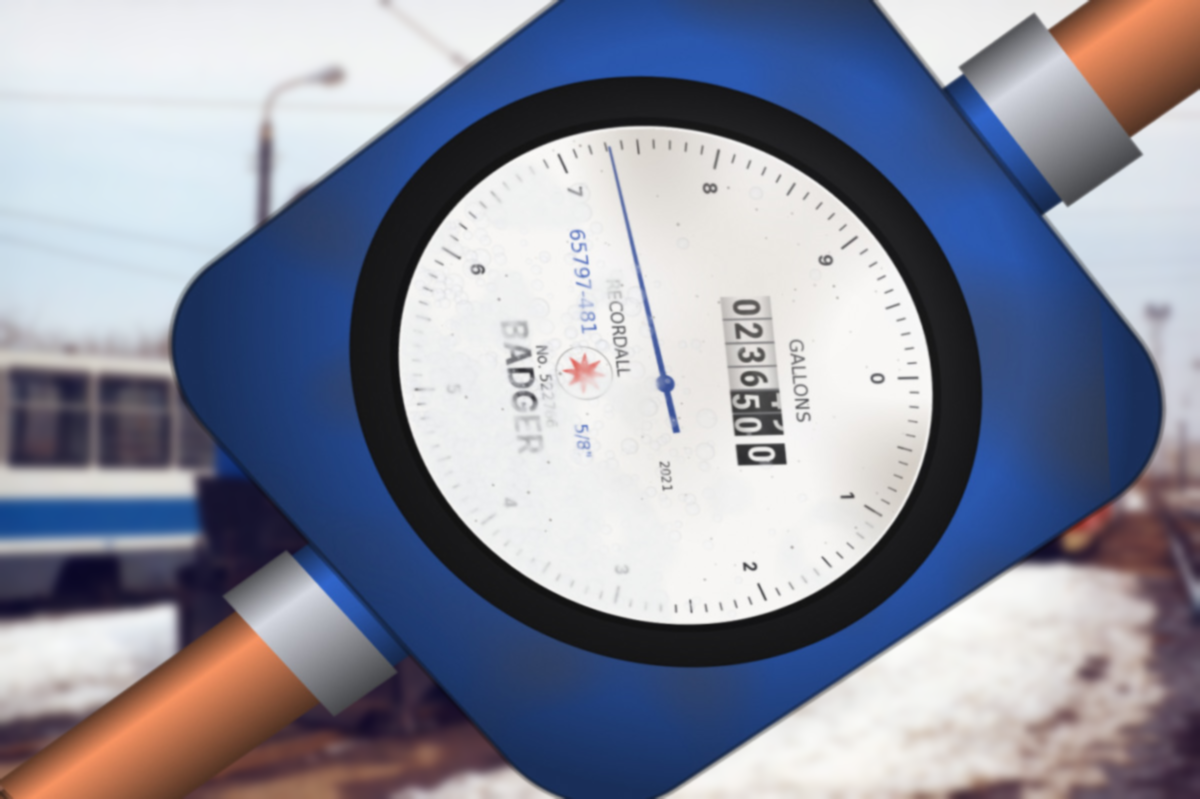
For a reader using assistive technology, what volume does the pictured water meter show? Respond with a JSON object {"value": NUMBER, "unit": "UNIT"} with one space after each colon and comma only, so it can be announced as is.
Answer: {"value": 236497.3, "unit": "gal"}
